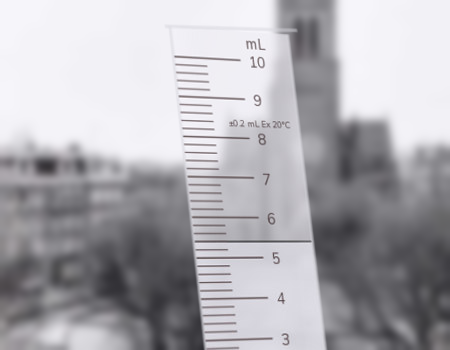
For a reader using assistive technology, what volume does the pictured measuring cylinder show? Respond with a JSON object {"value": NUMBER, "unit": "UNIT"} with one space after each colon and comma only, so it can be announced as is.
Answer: {"value": 5.4, "unit": "mL"}
